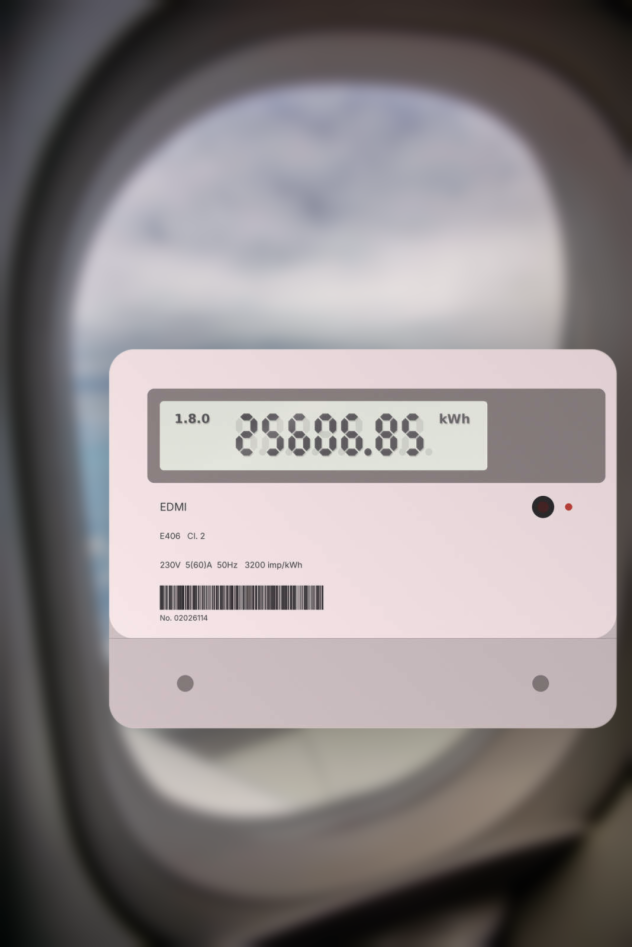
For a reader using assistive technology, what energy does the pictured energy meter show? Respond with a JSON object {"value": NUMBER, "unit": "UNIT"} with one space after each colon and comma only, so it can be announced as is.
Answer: {"value": 25606.85, "unit": "kWh"}
